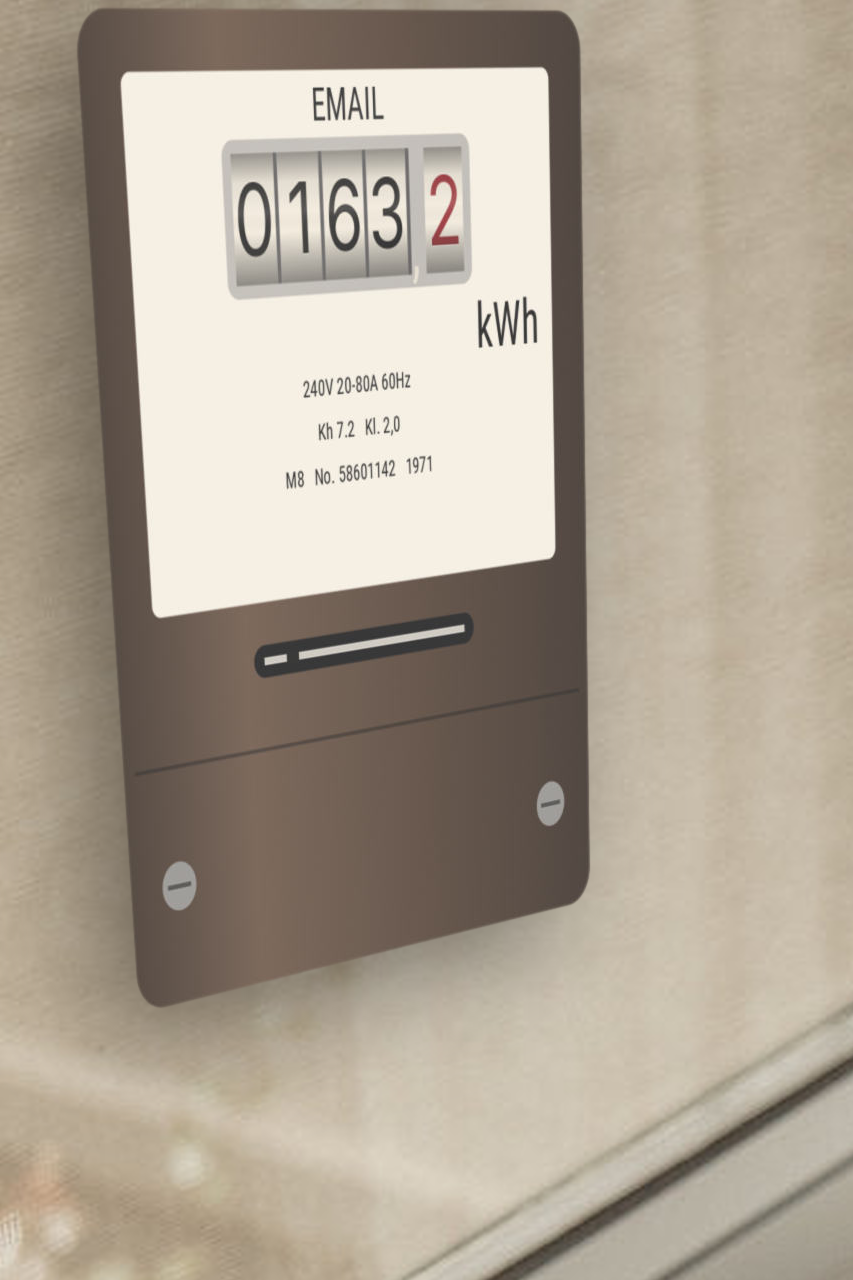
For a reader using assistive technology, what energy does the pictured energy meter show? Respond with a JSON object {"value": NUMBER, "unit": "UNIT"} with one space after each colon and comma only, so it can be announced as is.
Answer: {"value": 163.2, "unit": "kWh"}
